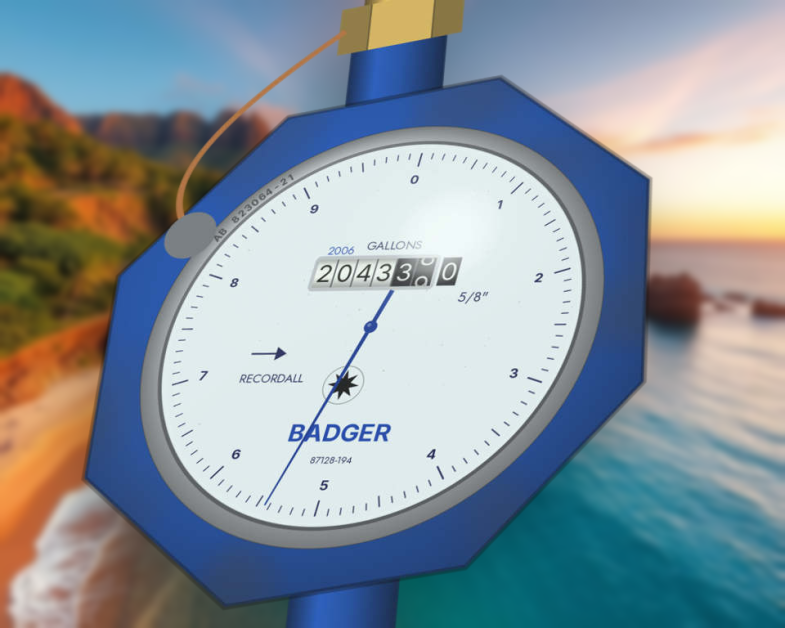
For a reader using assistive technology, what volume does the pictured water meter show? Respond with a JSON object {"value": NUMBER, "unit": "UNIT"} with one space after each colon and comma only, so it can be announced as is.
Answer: {"value": 2043385.4, "unit": "gal"}
